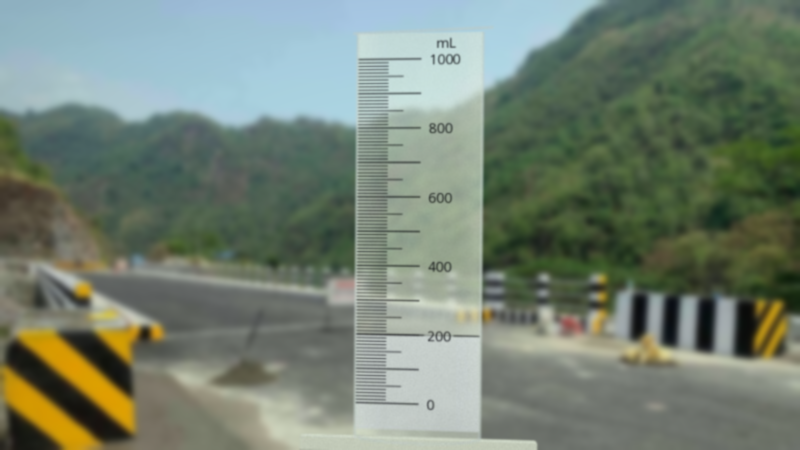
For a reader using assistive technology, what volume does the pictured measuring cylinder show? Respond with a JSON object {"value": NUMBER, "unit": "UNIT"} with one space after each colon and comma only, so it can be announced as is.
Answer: {"value": 200, "unit": "mL"}
